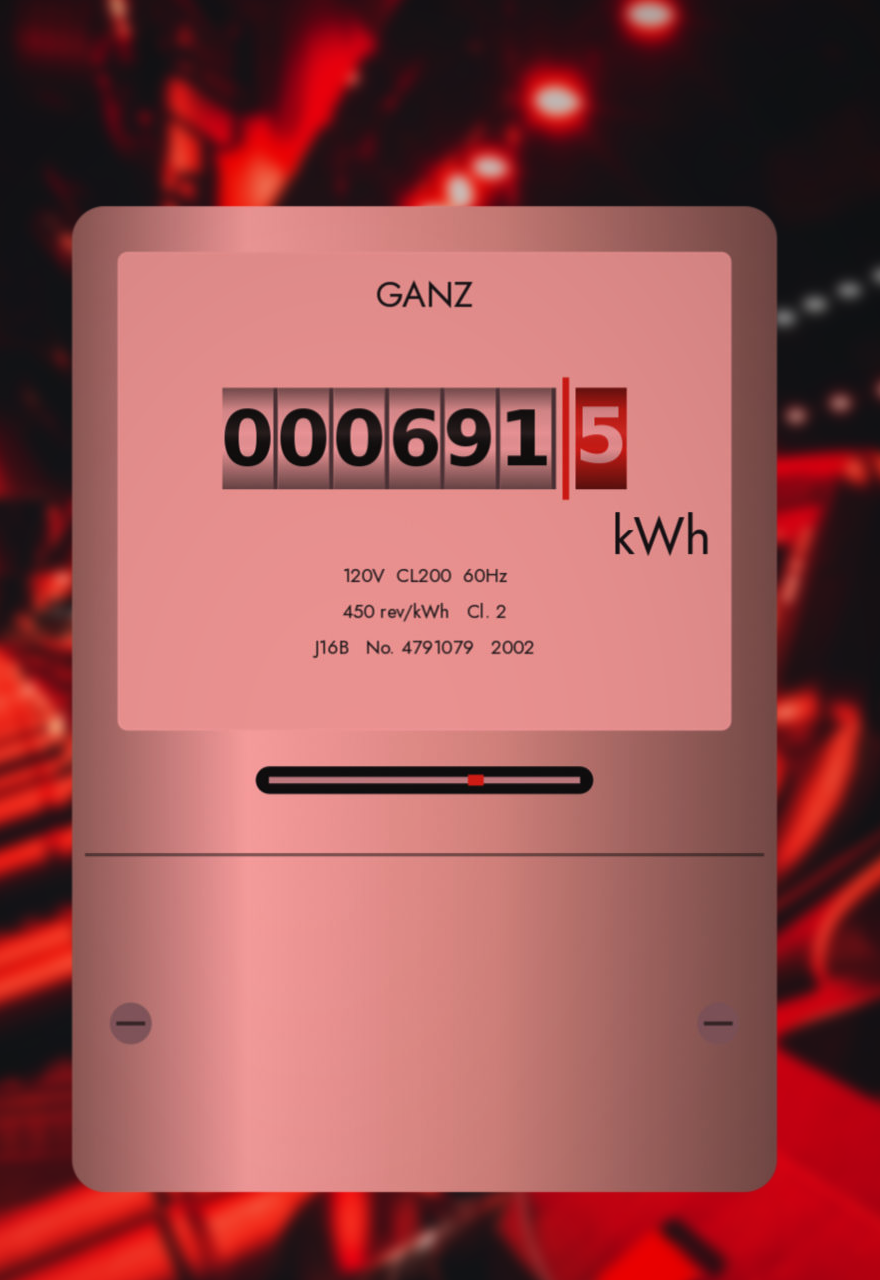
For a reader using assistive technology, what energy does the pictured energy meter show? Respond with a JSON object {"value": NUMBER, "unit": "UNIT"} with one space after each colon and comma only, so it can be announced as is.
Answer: {"value": 691.5, "unit": "kWh"}
